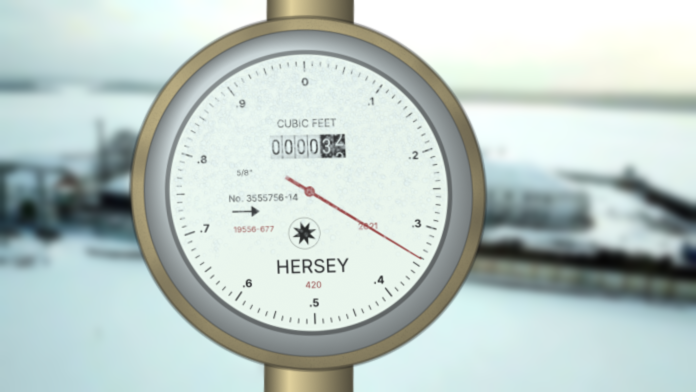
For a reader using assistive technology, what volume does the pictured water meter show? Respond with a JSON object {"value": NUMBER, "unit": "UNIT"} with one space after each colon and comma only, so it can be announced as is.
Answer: {"value": 32.34, "unit": "ft³"}
